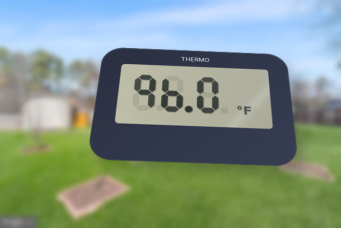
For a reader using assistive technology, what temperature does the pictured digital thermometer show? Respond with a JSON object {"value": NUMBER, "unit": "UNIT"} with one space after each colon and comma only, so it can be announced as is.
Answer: {"value": 96.0, "unit": "°F"}
